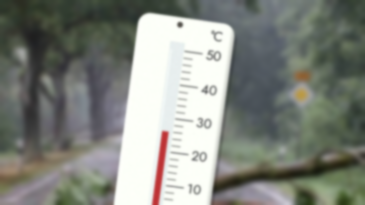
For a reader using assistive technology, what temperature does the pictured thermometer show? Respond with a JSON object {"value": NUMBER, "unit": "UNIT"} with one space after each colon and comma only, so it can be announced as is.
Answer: {"value": 26, "unit": "°C"}
